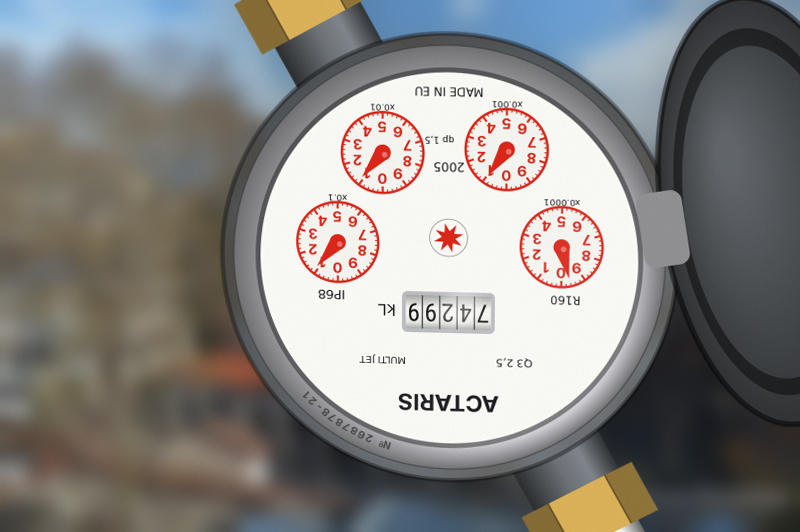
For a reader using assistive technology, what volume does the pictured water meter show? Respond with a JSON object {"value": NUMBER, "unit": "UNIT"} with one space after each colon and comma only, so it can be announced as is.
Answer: {"value": 74299.1109, "unit": "kL"}
